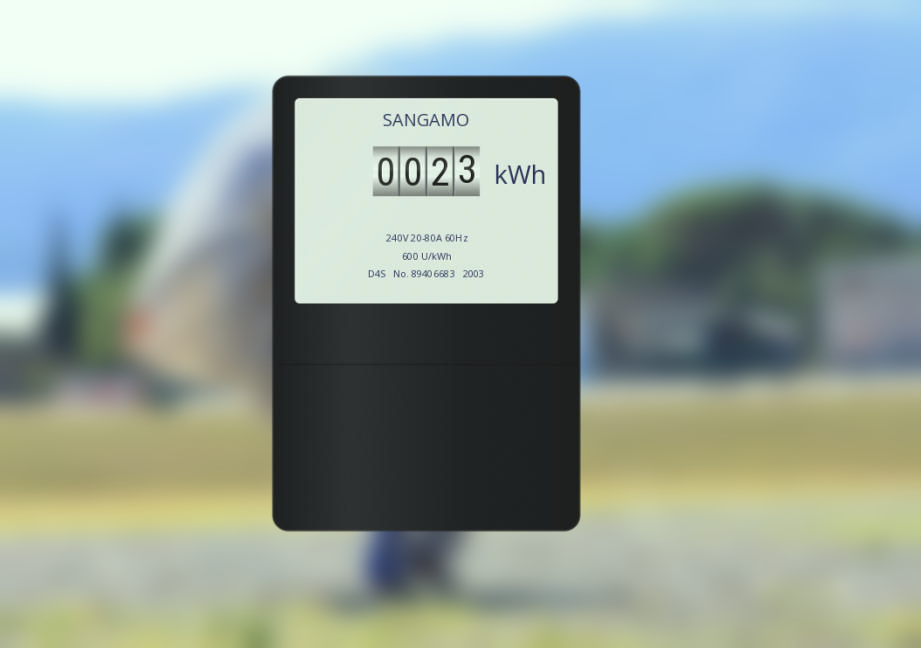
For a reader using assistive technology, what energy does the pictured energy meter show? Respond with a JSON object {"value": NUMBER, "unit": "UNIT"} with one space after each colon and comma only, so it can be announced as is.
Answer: {"value": 23, "unit": "kWh"}
